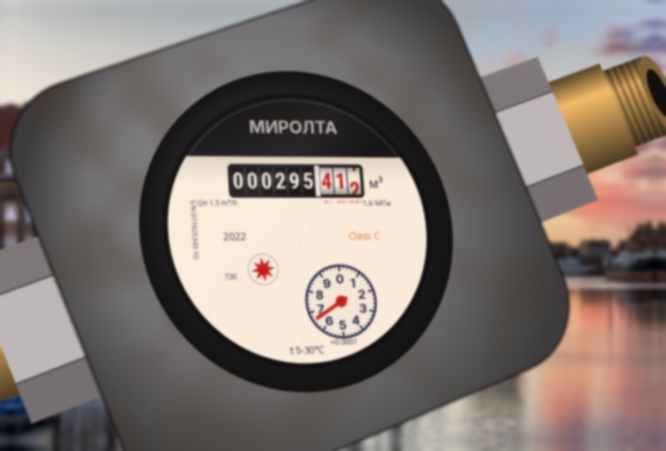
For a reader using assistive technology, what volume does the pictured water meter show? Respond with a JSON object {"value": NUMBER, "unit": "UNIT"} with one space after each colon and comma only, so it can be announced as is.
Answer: {"value": 295.4116, "unit": "m³"}
